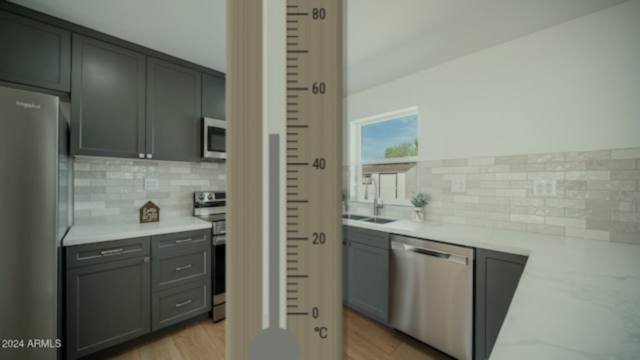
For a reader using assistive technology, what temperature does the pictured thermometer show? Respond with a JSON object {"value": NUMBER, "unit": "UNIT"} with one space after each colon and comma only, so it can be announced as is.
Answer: {"value": 48, "unit": "°C"}
